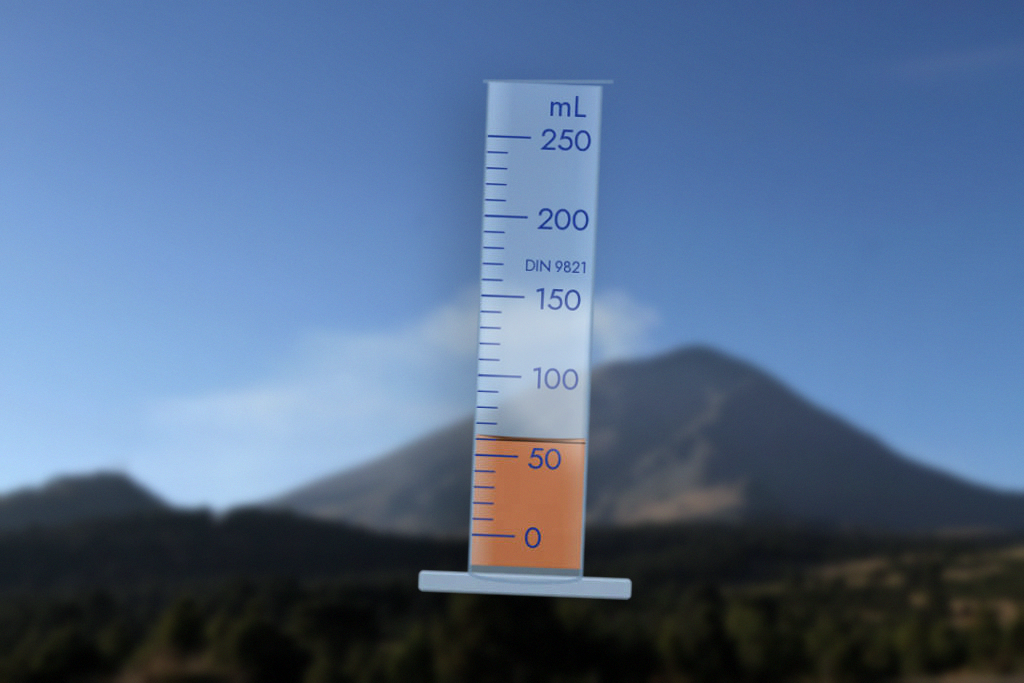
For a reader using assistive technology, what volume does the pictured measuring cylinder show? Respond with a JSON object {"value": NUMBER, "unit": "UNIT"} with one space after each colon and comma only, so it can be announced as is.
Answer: {"value": 60, "unit": "mL"}
